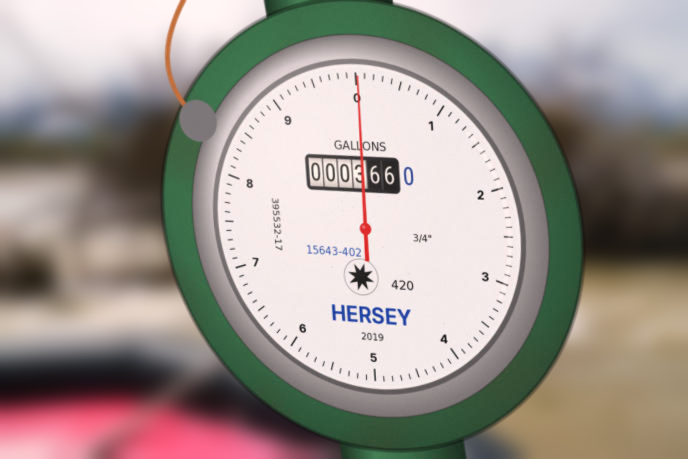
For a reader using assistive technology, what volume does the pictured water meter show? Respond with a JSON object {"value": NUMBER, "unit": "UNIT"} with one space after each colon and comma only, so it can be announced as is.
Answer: {"value": 3660.0, "unit": "gal"}
